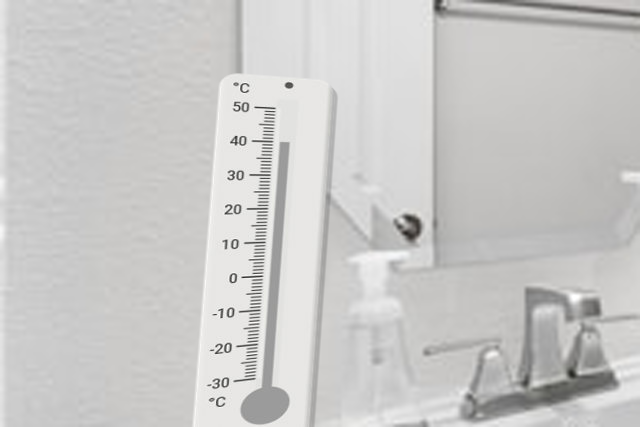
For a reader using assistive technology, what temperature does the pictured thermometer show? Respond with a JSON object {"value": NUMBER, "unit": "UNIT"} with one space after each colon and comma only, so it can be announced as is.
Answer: {"value": 40, "unit": "°C"}
